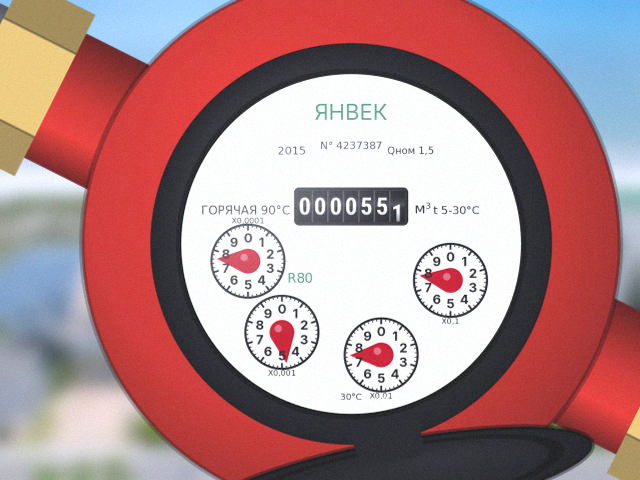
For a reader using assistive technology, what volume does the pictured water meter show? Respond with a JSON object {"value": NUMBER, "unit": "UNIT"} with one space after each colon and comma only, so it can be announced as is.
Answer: {"value": 550.7747, "unit": "m³"}
